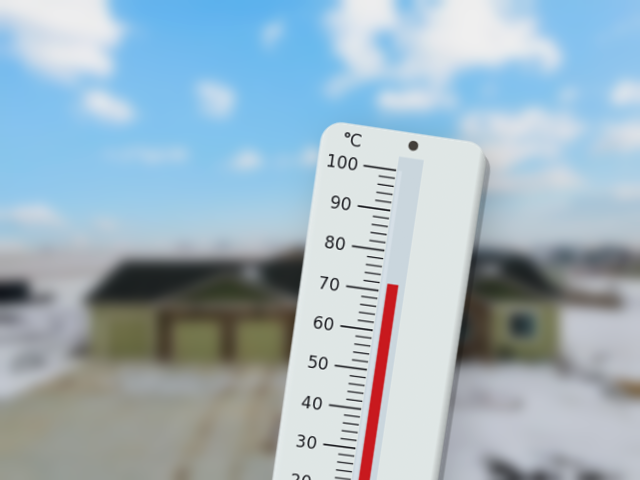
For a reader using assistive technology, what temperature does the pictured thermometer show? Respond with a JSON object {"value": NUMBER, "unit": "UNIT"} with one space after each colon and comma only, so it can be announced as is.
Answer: {"value": 72, "unit": "°C"}
